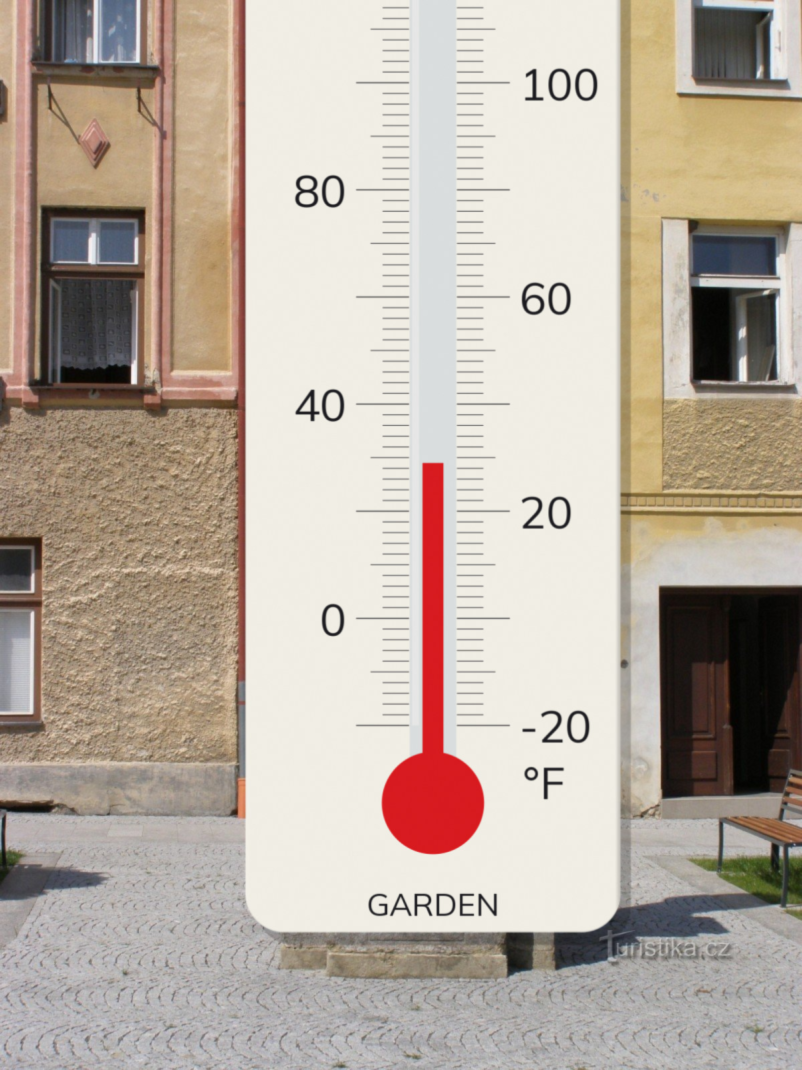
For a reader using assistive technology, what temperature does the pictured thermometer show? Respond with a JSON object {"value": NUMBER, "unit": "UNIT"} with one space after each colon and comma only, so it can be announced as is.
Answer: {"value": 29, "unit": "°F"}
